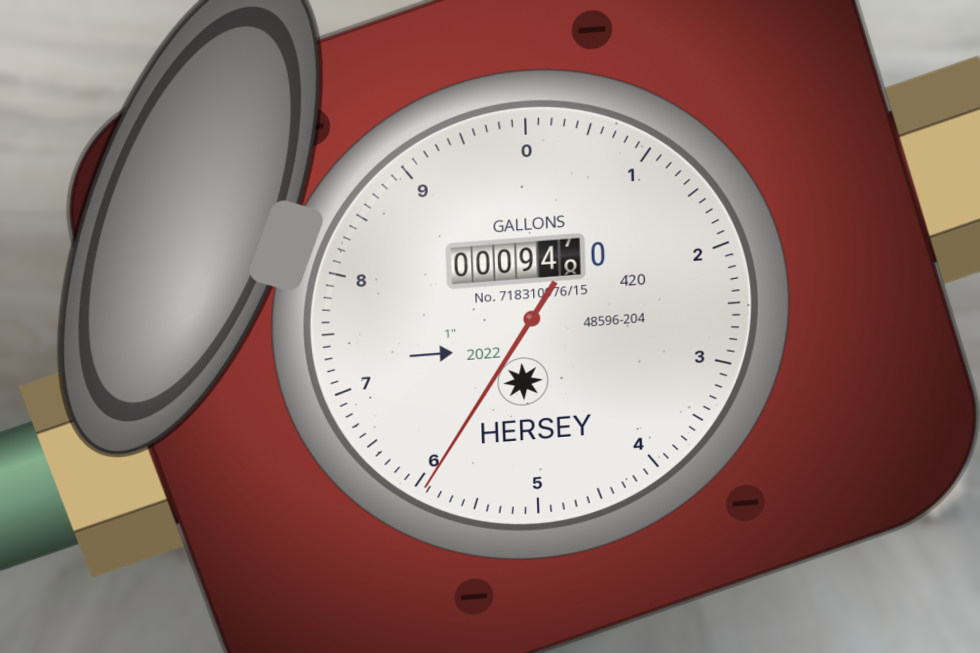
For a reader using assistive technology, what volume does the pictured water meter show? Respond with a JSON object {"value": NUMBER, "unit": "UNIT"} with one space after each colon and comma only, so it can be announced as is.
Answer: {"value": 9475.9, "unit": "gal"}
